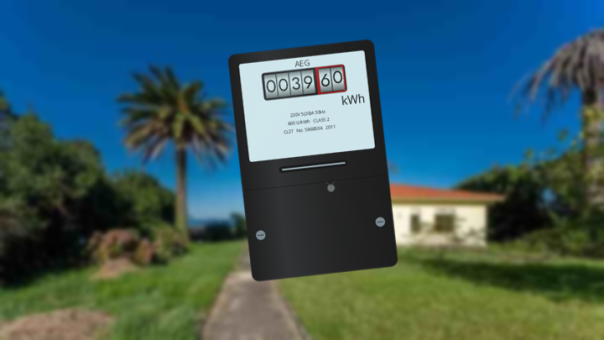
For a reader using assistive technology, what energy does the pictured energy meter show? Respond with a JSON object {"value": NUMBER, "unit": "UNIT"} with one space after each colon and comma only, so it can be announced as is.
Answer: {"value": 39.60, "unit": "kWh"}
